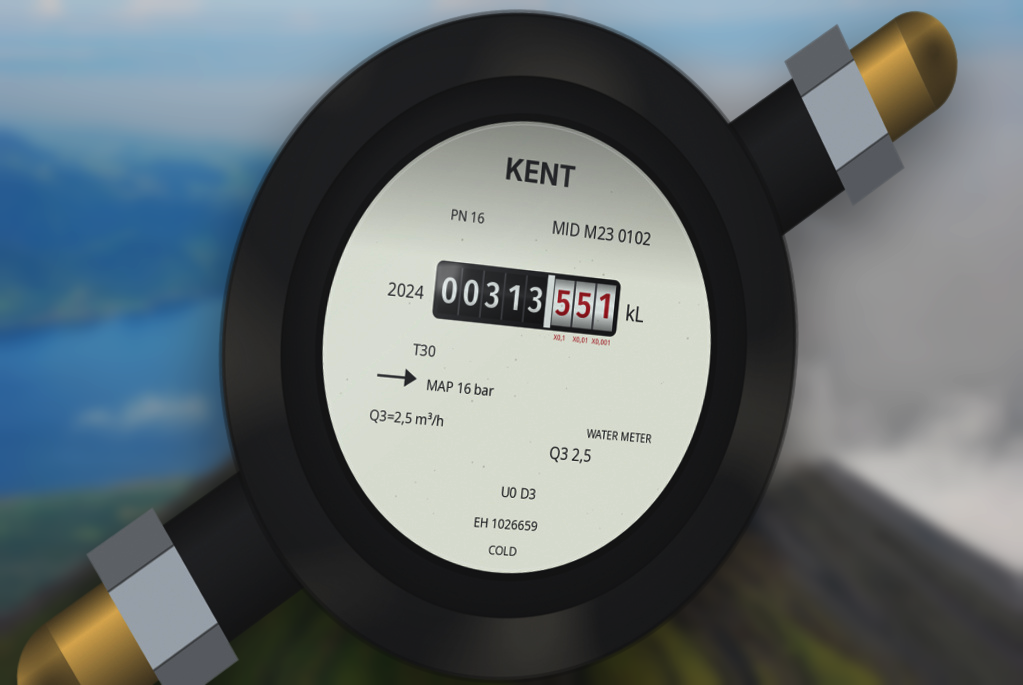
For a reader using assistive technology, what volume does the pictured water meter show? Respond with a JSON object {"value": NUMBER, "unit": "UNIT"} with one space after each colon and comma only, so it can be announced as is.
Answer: {"value": 313.551, "unit": "kL"}
